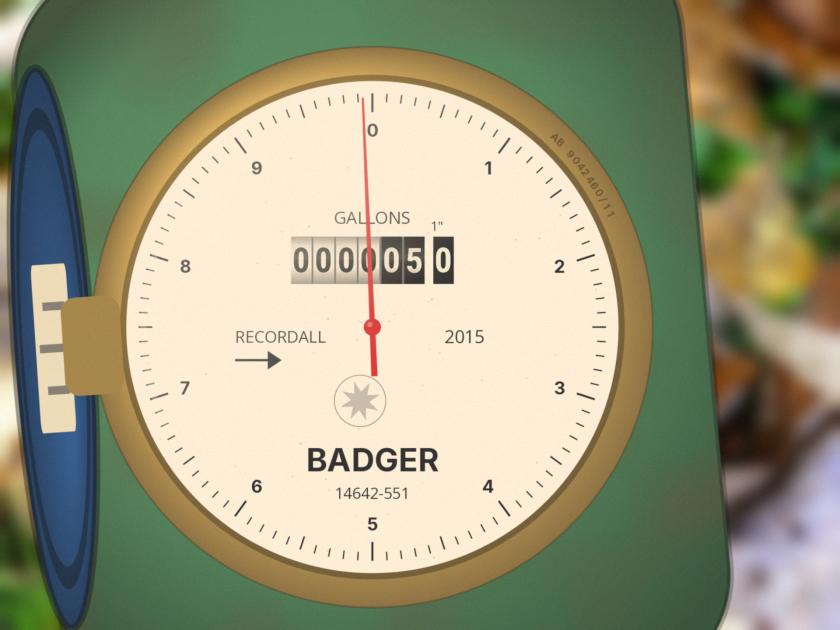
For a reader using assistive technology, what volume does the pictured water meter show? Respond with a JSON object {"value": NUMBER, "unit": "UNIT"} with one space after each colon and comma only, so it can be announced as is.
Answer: {"value": 49.9, "unit": "gal"}
